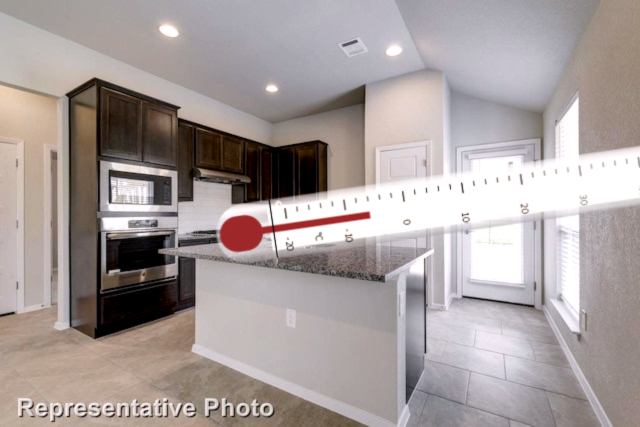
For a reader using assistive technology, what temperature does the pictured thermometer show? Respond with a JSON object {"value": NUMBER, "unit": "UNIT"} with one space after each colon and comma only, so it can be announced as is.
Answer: {"value": -6, "unit": "°C"}
